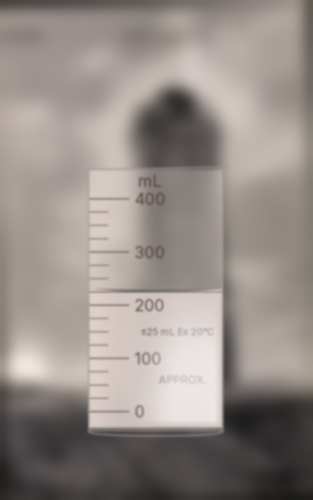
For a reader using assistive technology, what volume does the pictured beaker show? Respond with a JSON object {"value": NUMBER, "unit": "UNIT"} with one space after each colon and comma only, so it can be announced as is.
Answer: {"value": 225, "unit": "mL"}
